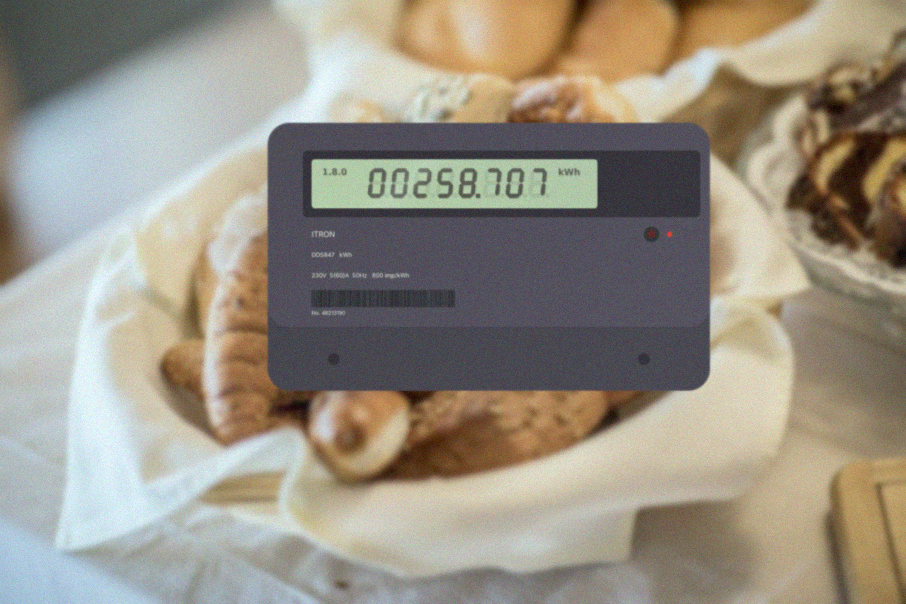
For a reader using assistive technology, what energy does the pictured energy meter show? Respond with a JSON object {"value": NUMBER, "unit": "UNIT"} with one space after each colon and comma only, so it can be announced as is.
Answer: {"value": 258.707, "unit": "kWh"}
